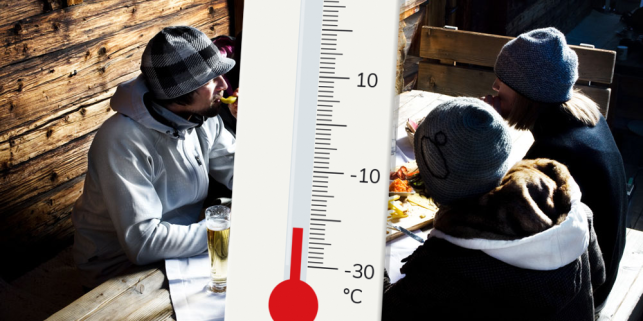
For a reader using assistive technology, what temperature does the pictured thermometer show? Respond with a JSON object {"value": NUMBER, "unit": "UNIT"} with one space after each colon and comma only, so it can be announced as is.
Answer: {"value": -22, "unit": "°C"}
